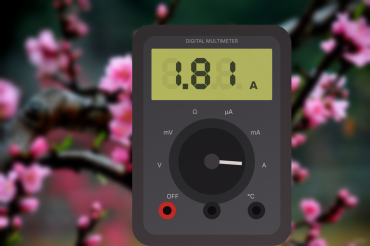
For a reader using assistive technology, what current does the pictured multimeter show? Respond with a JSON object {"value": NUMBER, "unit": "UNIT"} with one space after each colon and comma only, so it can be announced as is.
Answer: {"value": 1.81, "unit": "A"}
